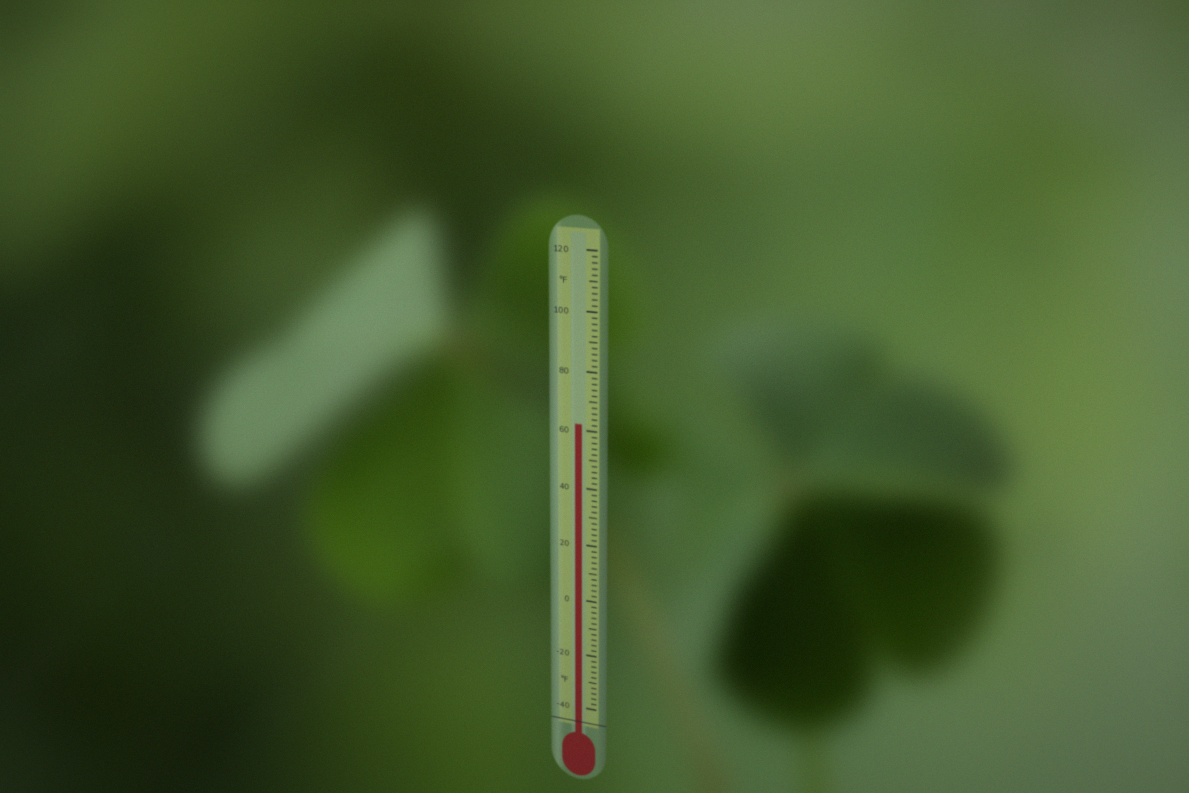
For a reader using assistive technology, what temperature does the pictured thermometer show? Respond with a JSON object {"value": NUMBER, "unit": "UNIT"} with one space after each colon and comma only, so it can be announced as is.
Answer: {"value": 62, "unit": "°F"}
